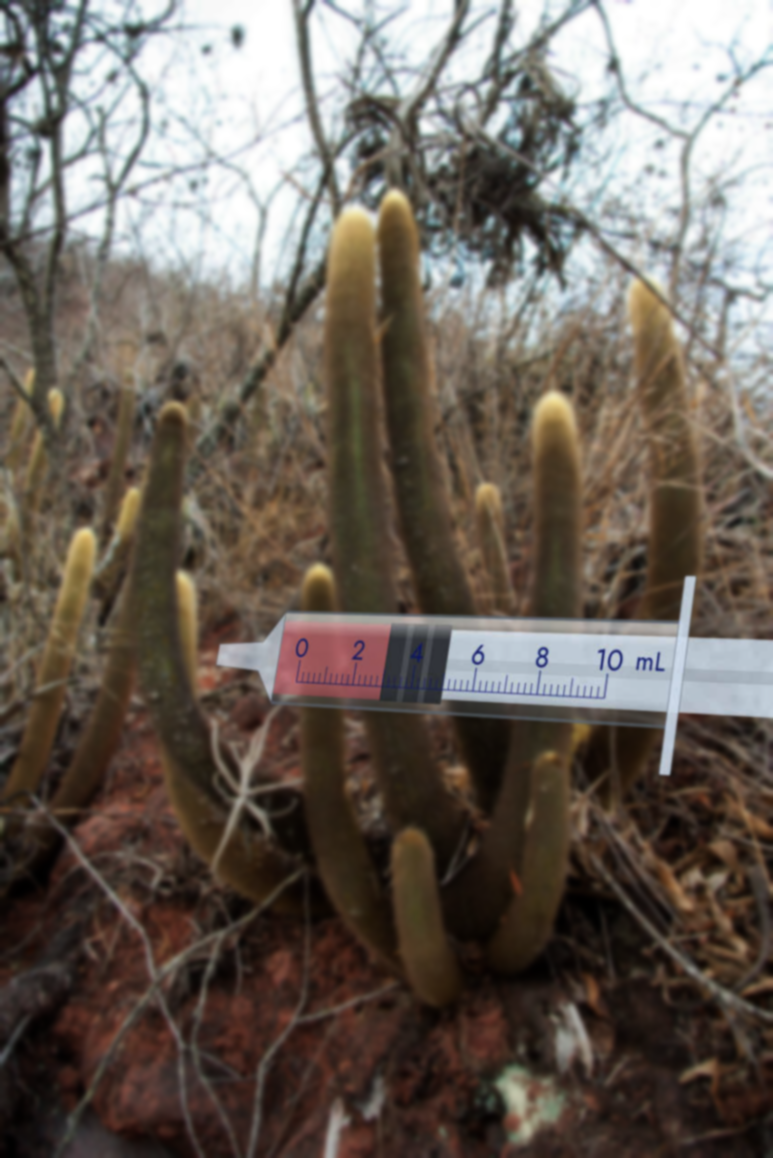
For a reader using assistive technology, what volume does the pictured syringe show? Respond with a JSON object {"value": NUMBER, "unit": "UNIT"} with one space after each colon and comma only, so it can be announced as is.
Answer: {"value": 3, "unit": "mL"}
